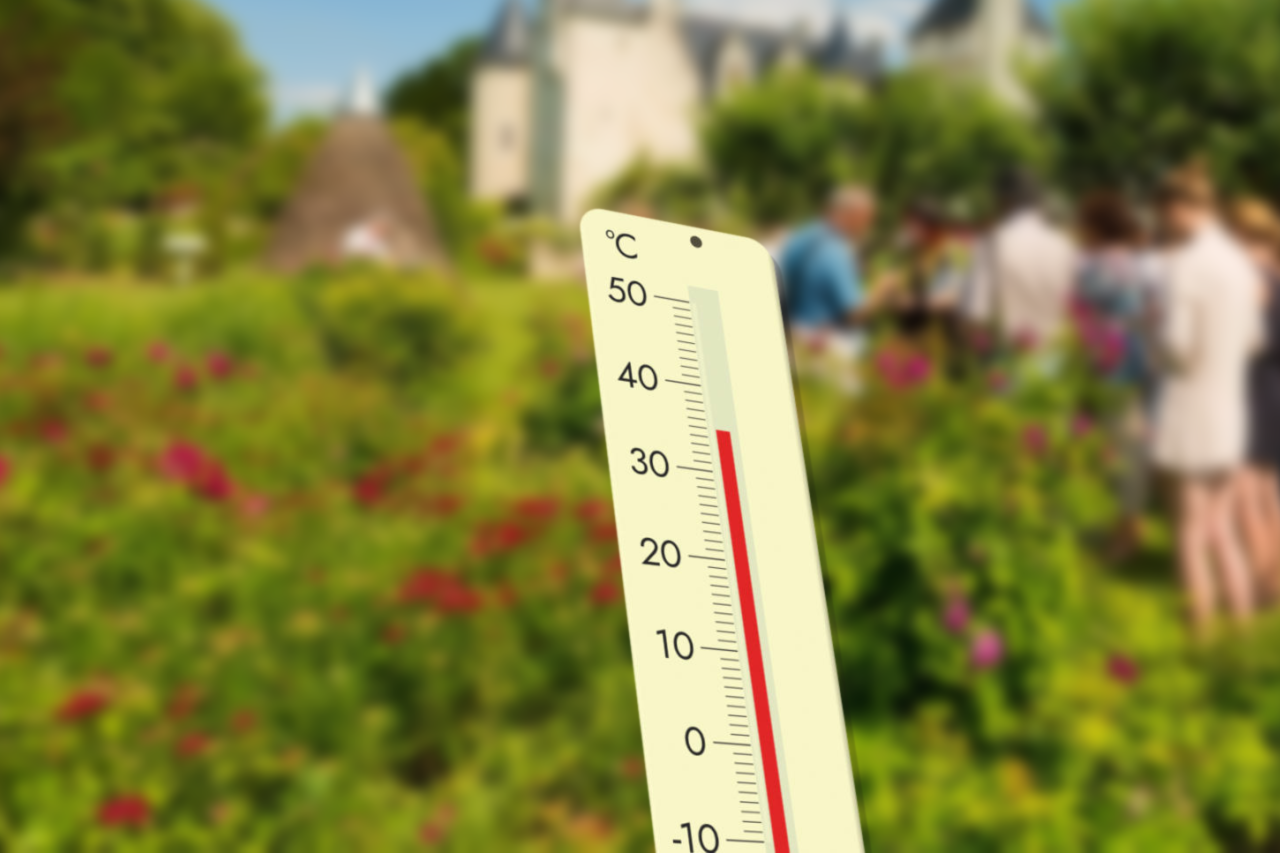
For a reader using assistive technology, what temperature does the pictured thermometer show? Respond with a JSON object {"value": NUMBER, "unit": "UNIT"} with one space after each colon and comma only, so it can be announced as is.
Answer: {"value": 35, "unit": "°C"}
